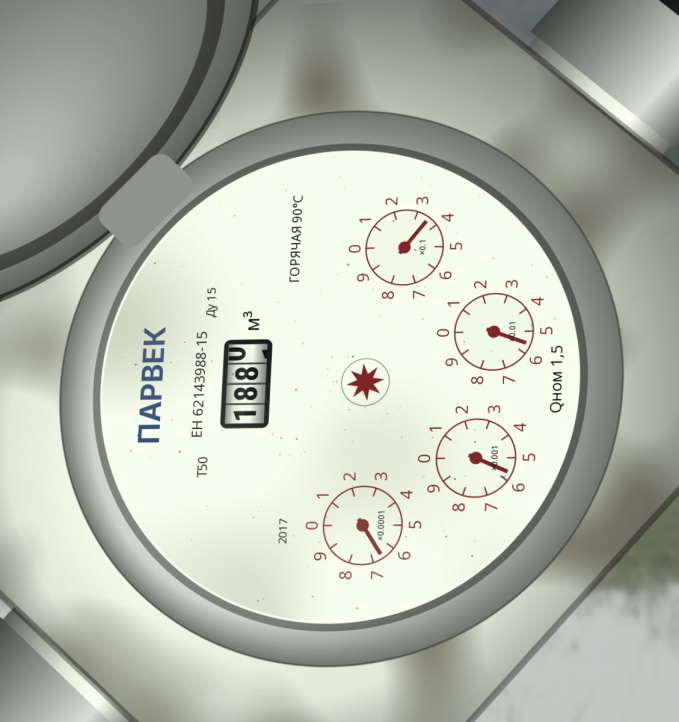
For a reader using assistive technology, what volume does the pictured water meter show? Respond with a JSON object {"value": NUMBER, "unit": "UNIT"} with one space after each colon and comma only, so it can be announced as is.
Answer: {"value": 1880.3556, "unit": "m³"}
